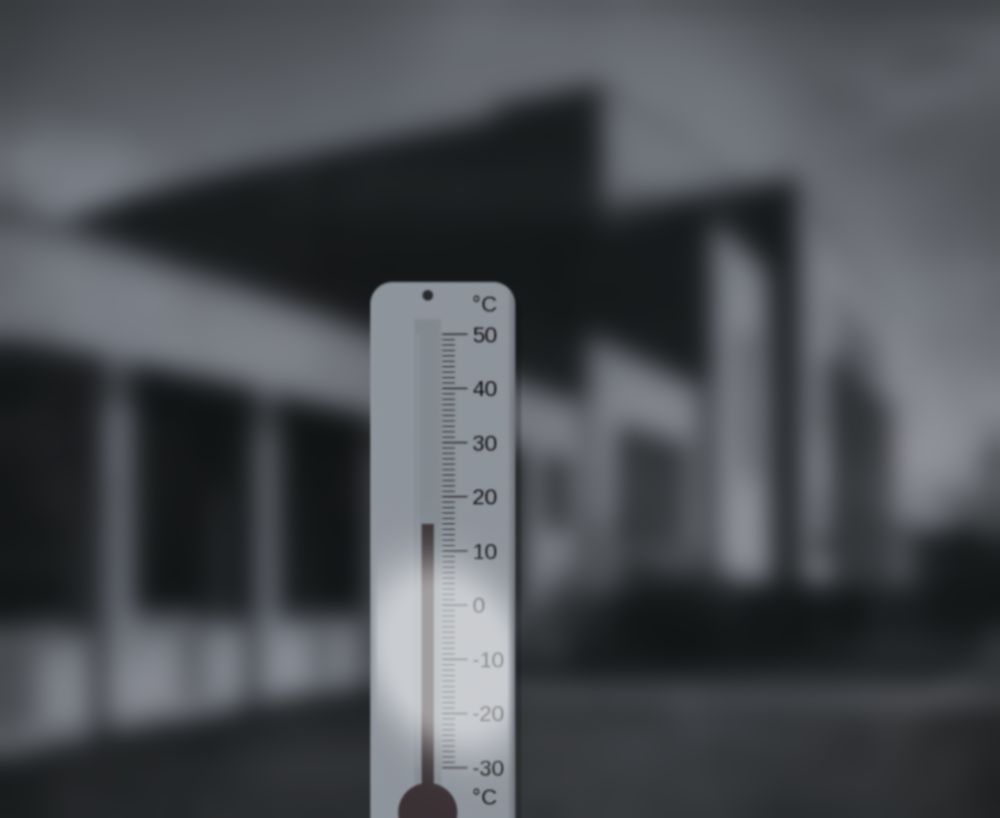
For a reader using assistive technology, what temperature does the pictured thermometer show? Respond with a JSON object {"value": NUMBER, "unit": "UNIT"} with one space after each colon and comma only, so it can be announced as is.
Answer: {"value": 15, "unit": "°C"}
